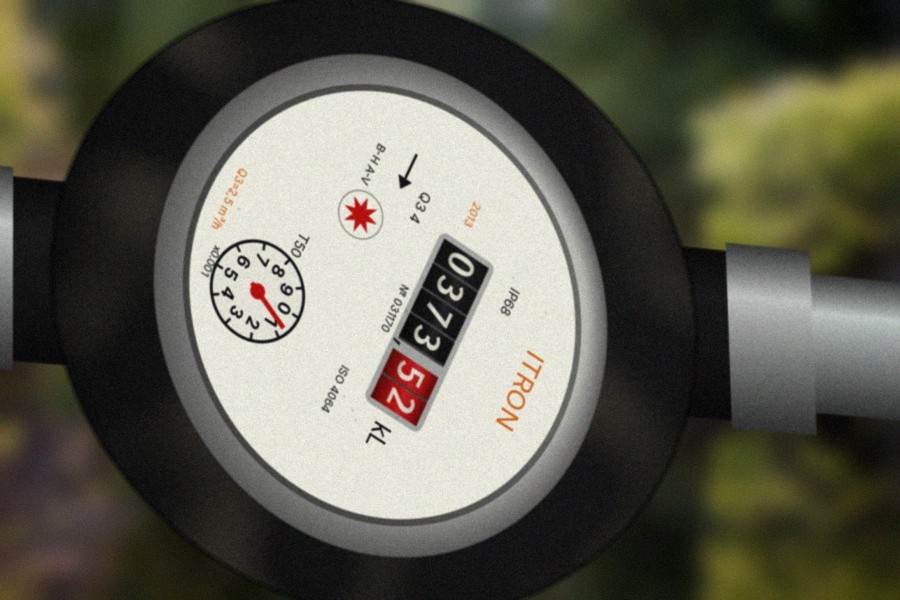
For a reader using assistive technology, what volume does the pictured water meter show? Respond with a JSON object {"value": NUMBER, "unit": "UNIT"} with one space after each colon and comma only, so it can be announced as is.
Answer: {"value": 373.520, "unit": "kL"}
